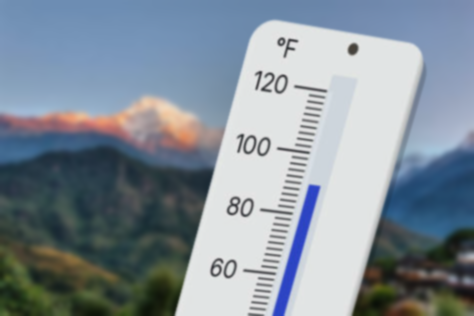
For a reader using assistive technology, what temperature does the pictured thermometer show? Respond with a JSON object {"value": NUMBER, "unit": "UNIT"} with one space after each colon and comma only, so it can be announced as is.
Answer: {"value": 90, "unit": "°F"}
